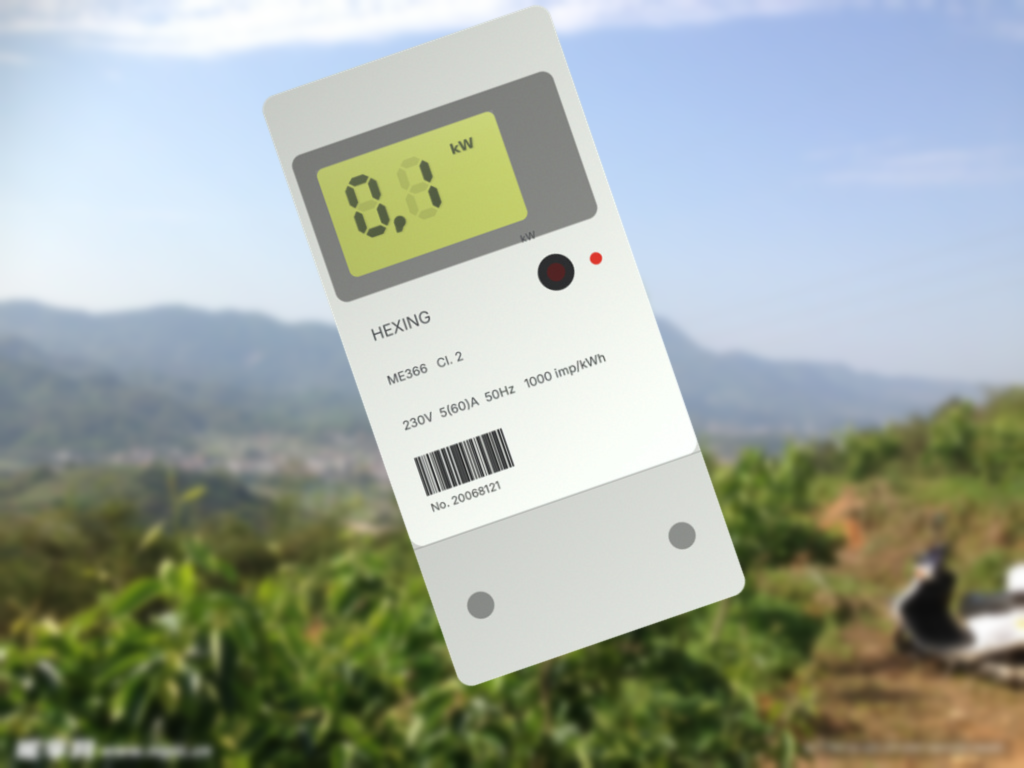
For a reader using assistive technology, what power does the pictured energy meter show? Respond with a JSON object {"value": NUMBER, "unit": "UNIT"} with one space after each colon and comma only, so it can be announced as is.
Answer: {"value": 0.1, "unit": "kW"}
